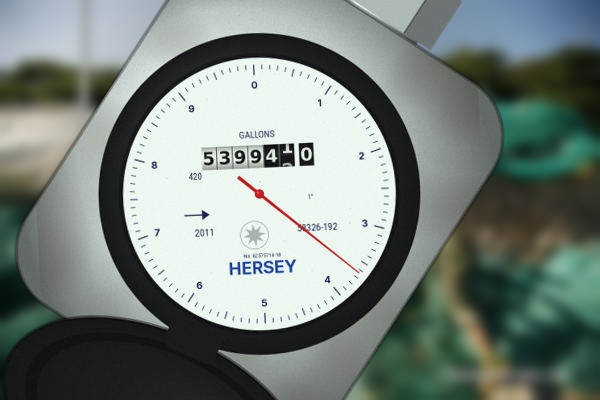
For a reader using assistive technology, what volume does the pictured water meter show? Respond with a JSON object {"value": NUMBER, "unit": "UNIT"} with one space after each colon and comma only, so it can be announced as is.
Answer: {"value": 5399413.6, "unit": "gal"}
